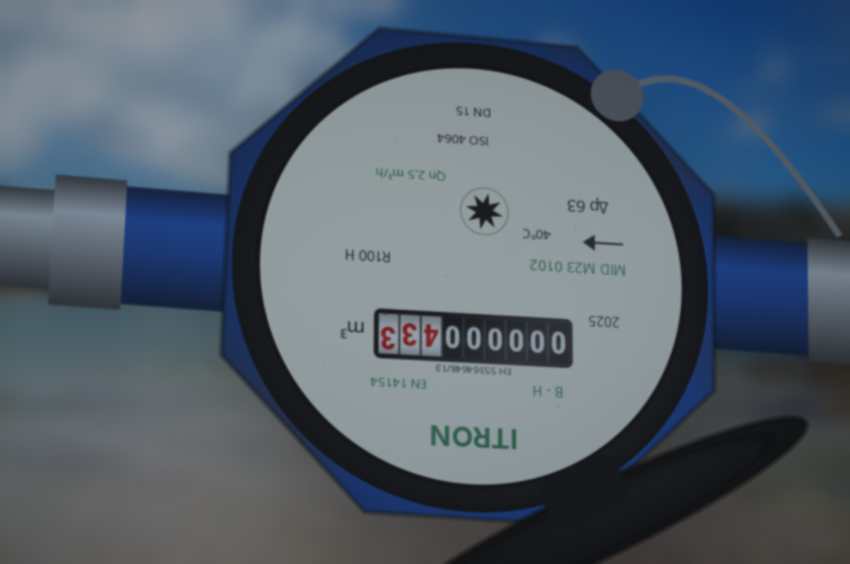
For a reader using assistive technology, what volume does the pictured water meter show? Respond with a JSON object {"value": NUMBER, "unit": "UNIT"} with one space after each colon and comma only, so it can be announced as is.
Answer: {"value": 0.433, "unit": "m³"}
